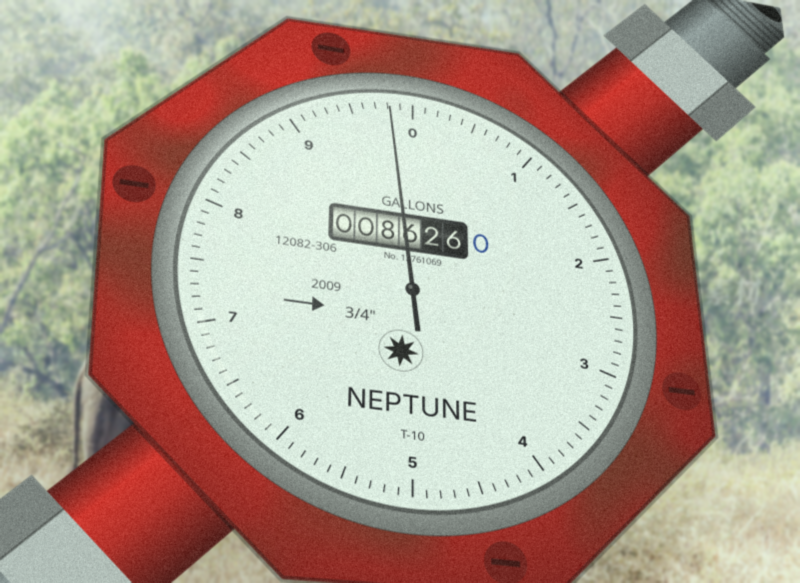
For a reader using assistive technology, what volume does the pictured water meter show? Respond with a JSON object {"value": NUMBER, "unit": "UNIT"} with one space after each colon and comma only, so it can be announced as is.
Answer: {"value": 86259.8, "unit": "gal"}
